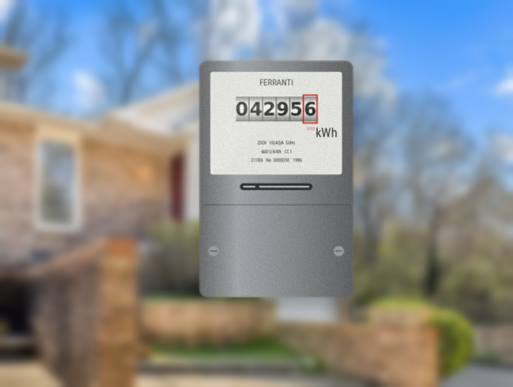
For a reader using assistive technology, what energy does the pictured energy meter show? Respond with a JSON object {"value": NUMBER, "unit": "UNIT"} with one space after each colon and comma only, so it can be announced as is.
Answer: {"value": 4295.6, "unit": "kWh"}
